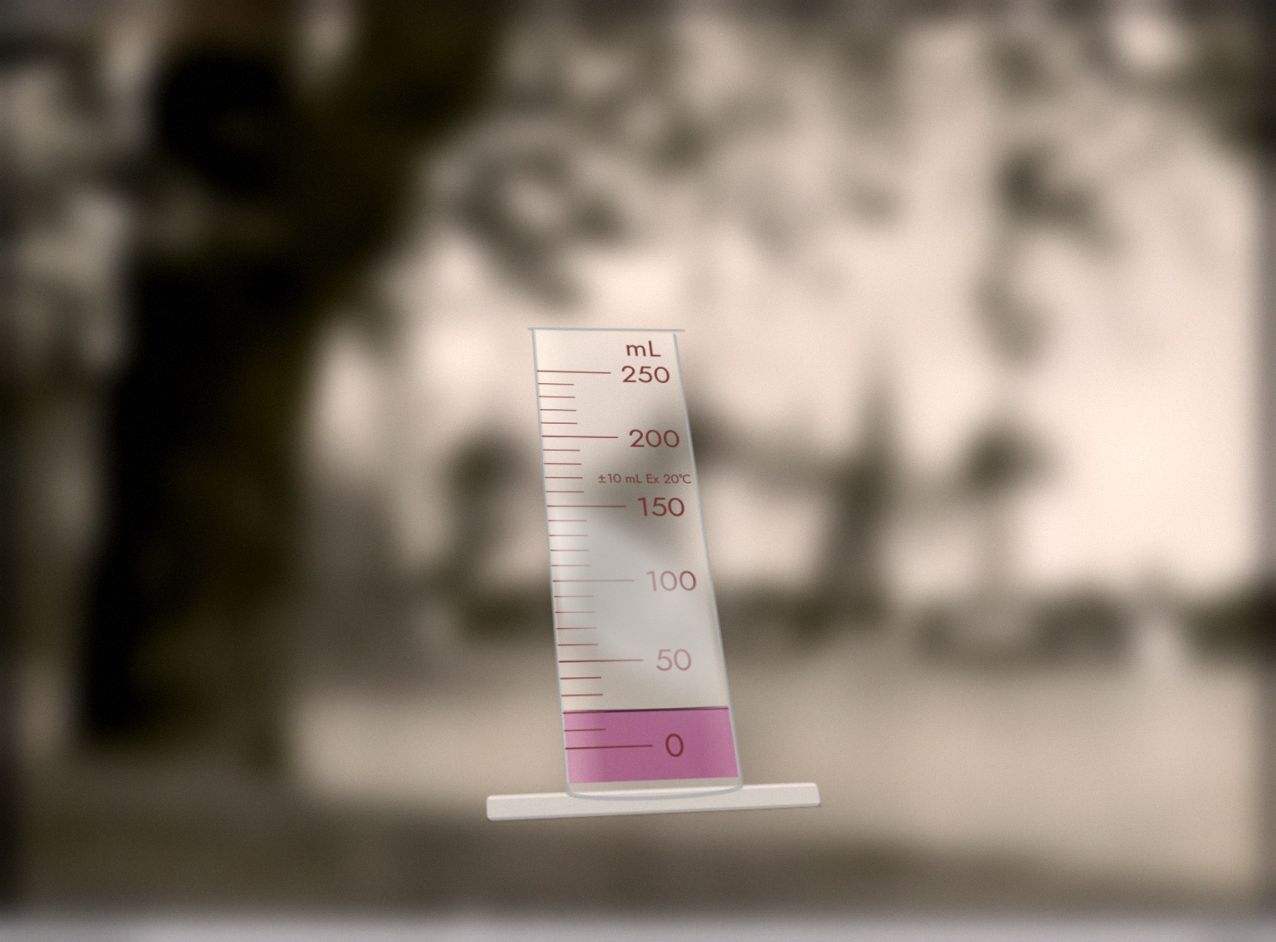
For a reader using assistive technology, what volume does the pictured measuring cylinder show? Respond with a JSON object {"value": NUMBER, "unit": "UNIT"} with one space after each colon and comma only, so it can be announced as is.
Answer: {"value": 20, "unit": "mL"}
